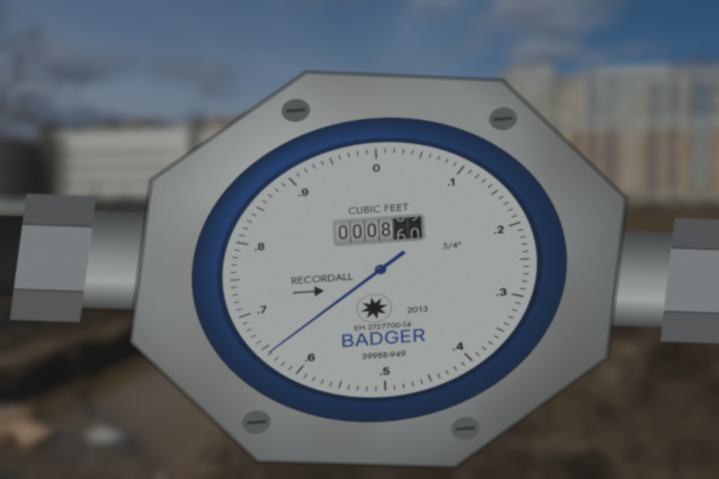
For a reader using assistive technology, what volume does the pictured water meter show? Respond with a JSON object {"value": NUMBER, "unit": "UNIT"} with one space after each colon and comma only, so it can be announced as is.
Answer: {"value": 859.64, "unit": "ft³"}
